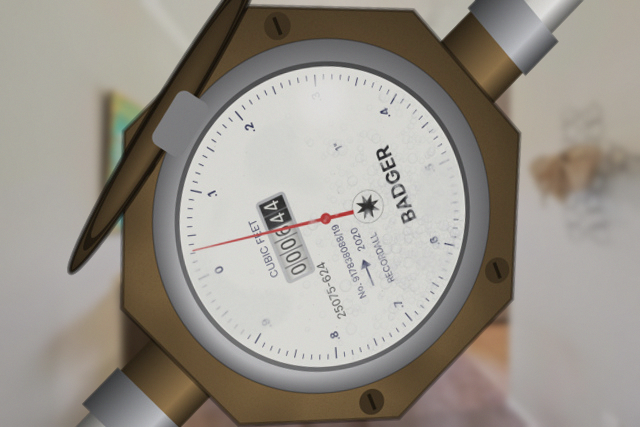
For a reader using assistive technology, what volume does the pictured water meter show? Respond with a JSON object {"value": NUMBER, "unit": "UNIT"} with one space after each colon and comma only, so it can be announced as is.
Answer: {"value": 644.03, "unit": "ft³"}
